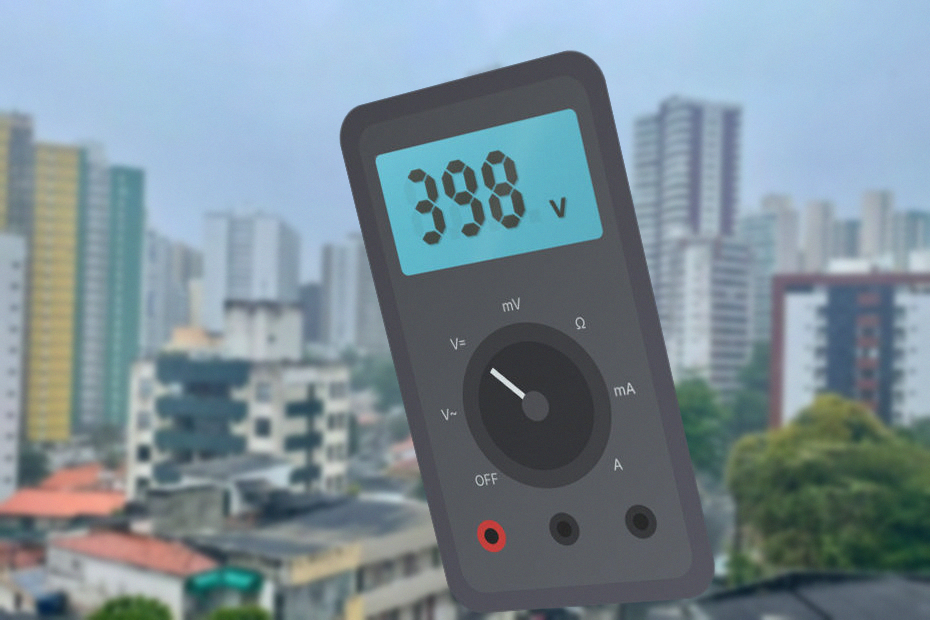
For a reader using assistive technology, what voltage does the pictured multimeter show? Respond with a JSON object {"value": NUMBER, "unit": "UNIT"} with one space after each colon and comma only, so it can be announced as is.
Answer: {"value": 398, "unit": "V"}
